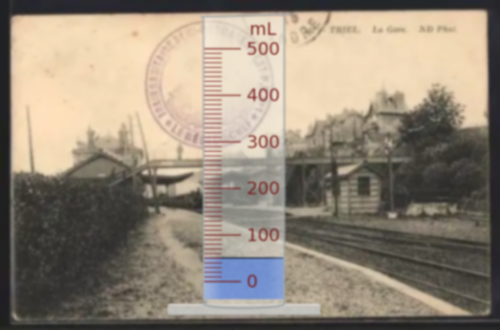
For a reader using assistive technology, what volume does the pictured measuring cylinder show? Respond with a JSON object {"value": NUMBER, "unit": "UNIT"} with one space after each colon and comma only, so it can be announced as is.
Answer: {"value": 50, "unit": "mL"}
